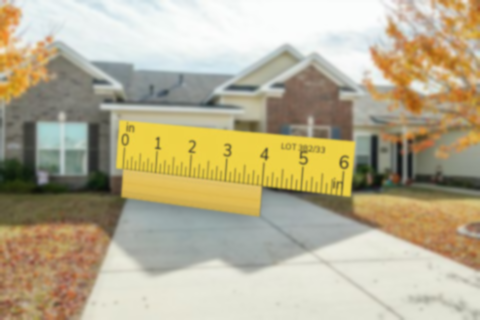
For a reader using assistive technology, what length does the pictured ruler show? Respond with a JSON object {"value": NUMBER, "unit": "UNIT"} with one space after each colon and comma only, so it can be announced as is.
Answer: {"value": 4, "unit": "in"}
